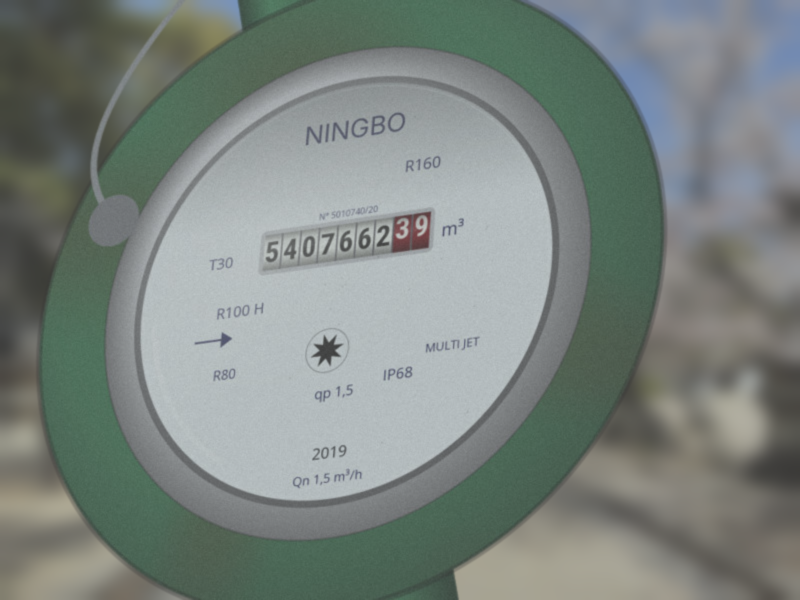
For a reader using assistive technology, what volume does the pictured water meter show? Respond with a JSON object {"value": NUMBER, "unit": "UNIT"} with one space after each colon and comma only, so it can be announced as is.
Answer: {"value": 5407662.39, "unit": "m³"}
